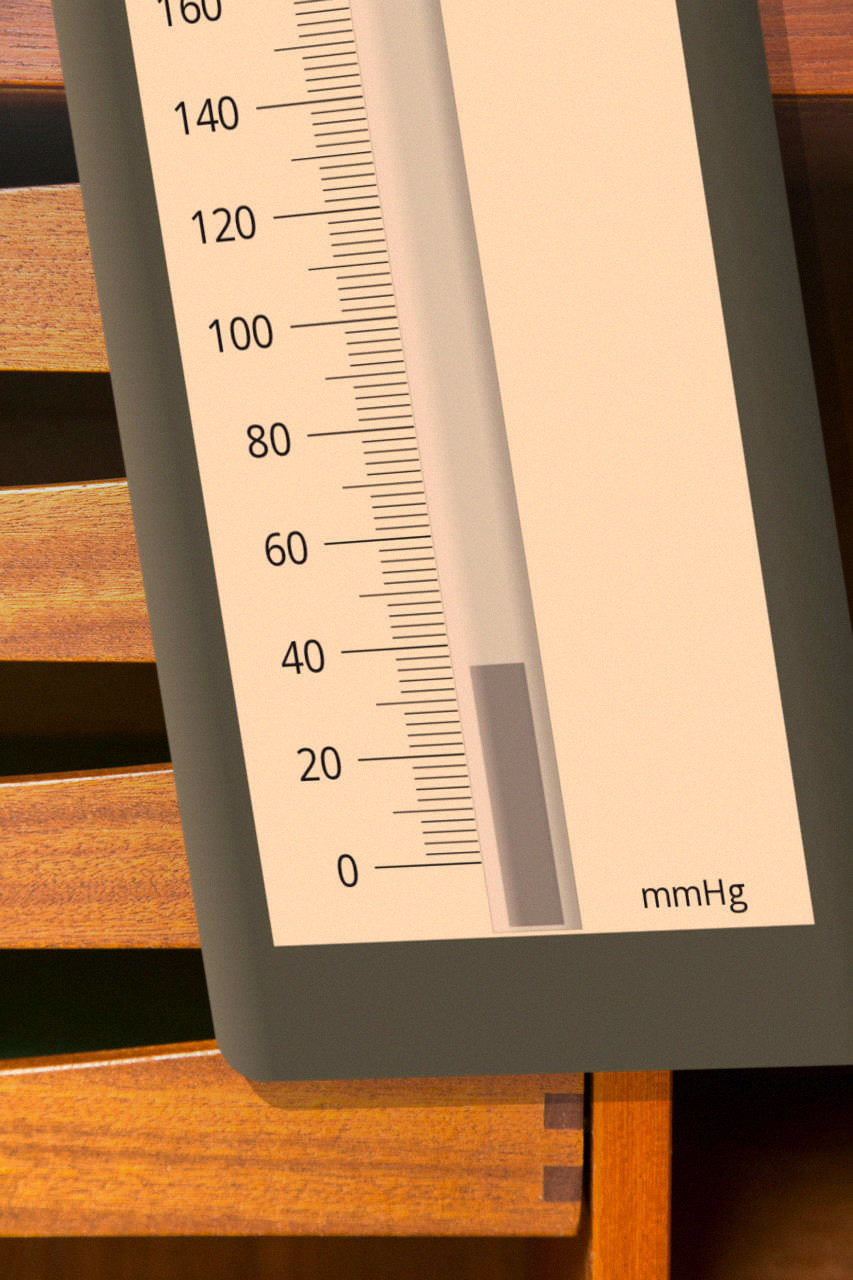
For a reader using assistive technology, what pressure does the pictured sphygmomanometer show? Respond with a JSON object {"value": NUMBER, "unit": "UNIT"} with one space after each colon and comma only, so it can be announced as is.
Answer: {"value": 36, "unit": "mmHg"}
